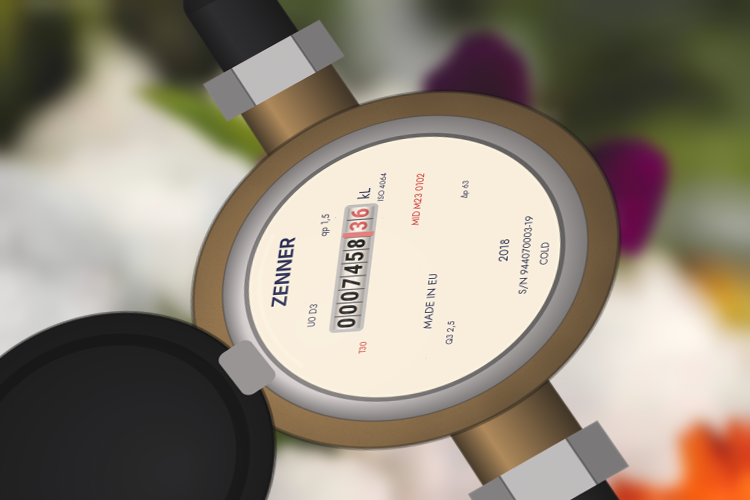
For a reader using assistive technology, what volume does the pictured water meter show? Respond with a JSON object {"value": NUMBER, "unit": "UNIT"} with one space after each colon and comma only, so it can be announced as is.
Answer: {"value": 7458.36, "unit": "kL"}
